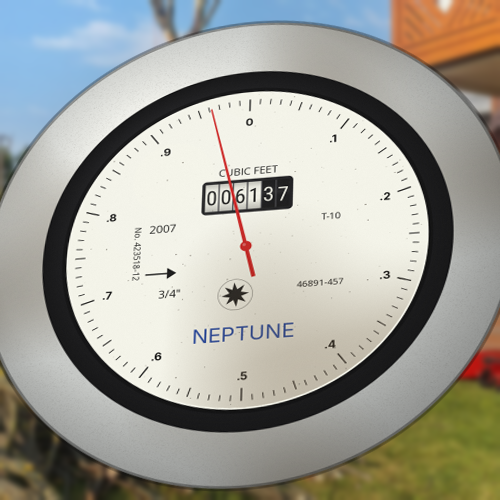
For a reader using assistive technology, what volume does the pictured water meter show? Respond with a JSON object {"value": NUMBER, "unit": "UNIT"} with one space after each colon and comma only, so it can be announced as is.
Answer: {"value": 6136.96, "unit": "ft³"}
